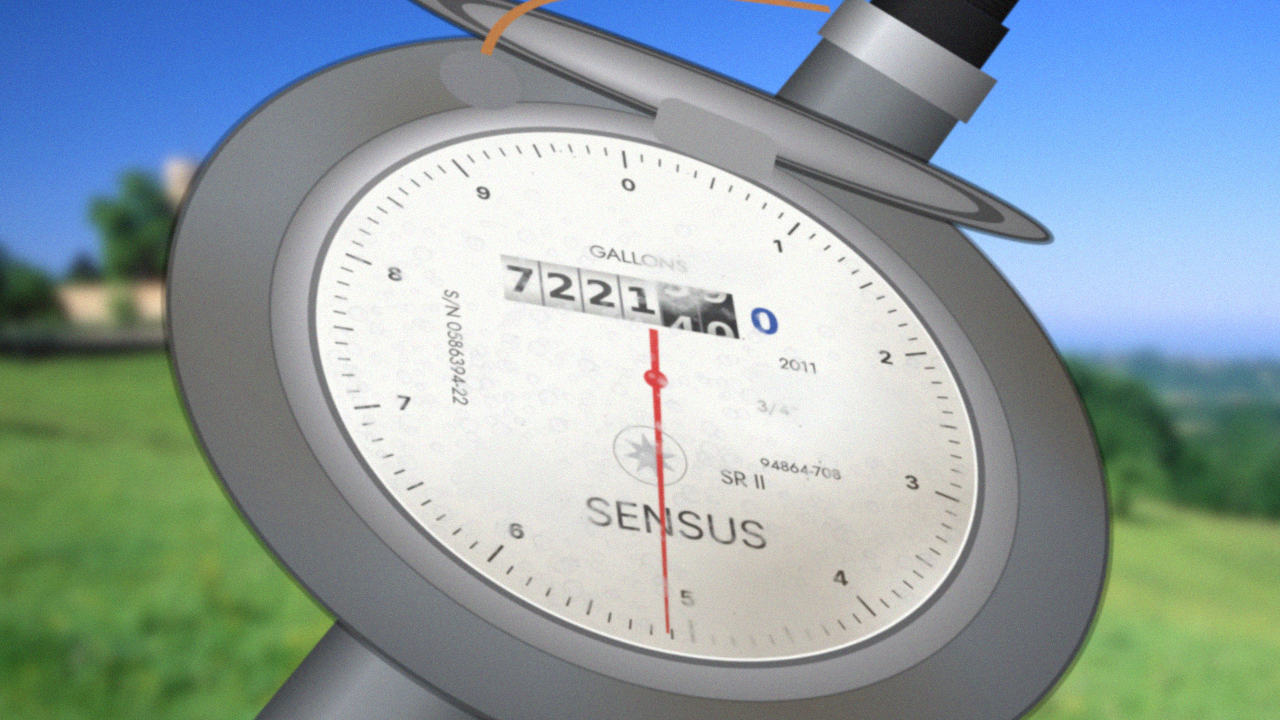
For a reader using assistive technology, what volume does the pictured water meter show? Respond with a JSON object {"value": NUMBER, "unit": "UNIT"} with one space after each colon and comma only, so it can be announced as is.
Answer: {"value": 7221395.1, "unit": "gal"}
